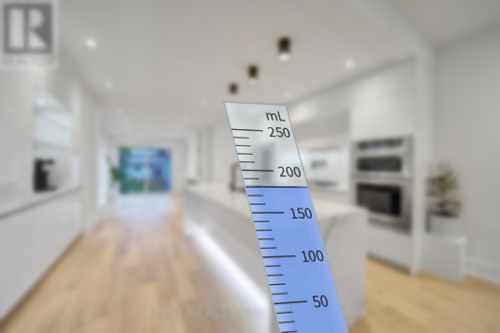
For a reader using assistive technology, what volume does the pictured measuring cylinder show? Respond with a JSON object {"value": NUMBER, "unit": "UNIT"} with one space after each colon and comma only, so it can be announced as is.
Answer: {"value": 180, "unit": "mL"}
